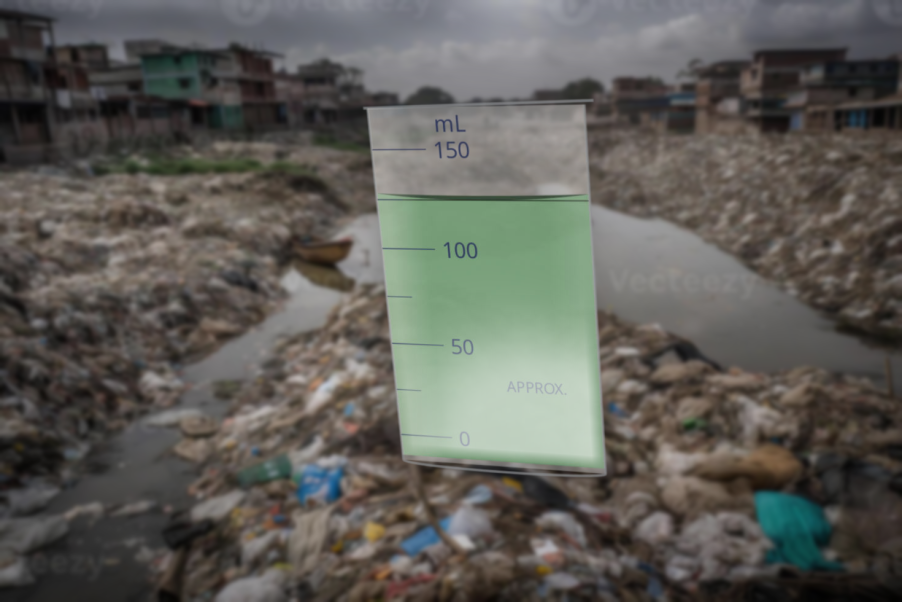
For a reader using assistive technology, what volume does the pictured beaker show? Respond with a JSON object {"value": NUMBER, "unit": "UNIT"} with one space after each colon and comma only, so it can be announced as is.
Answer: {"value": 125, "unit": "mL"}
